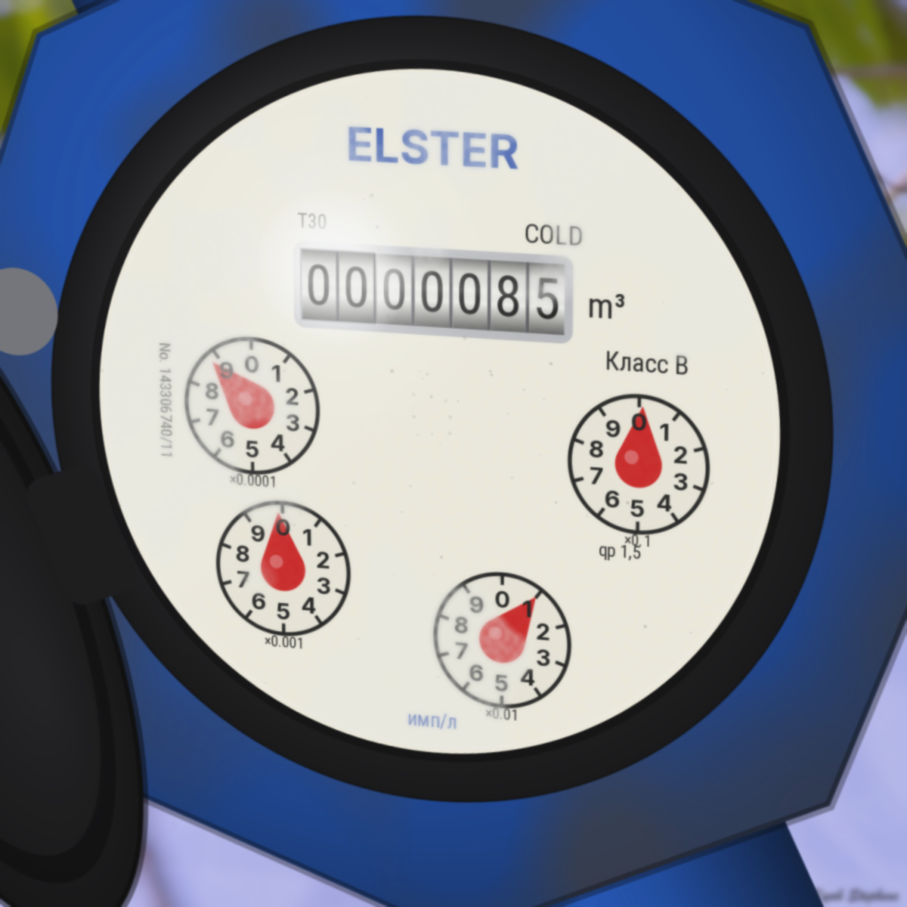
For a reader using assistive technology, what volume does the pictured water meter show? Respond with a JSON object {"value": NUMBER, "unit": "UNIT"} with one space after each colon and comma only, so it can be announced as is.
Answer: {"value": 85.0098, "unit": "m³"}
